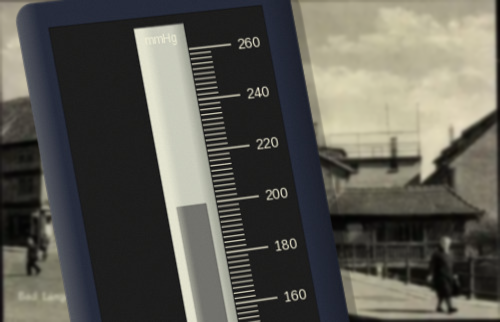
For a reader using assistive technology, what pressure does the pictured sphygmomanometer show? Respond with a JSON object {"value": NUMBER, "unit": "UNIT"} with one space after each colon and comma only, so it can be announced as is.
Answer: {"value": 200, "unit": "mmHg"}
